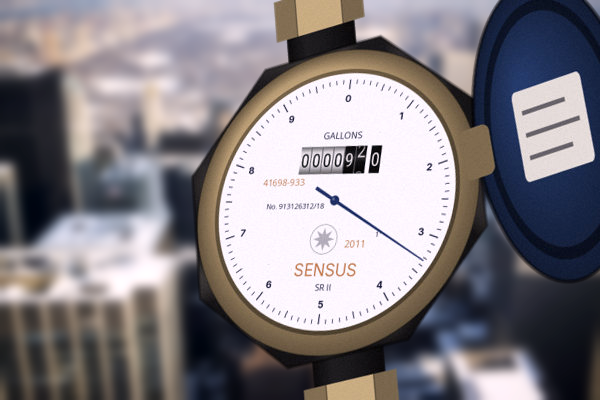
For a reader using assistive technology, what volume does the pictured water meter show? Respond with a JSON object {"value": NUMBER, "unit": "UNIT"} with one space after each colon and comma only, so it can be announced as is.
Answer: {"value": 923.3, "unit": "gal"}
